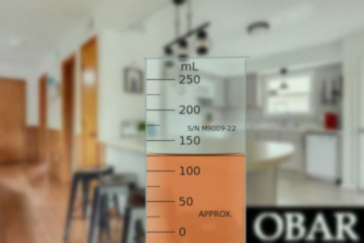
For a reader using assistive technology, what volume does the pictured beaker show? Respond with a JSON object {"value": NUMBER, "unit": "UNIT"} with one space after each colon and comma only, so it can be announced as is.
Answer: {"value": 125, "unit": "mL"}
